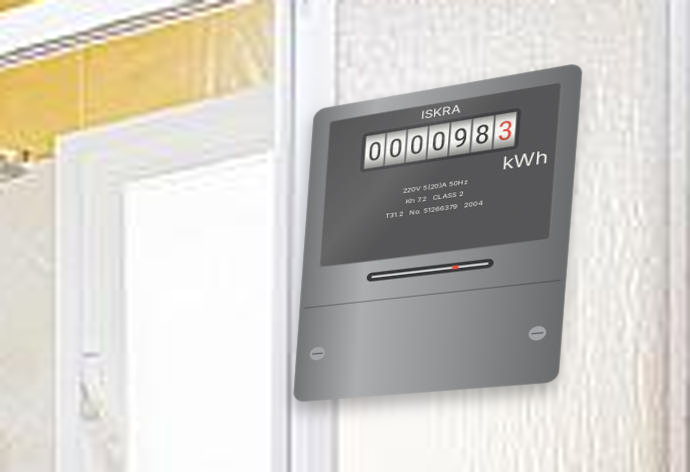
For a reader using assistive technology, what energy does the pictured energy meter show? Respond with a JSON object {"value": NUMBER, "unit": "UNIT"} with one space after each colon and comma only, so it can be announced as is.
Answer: {"value": 98.3, "unit": "kWh"}
